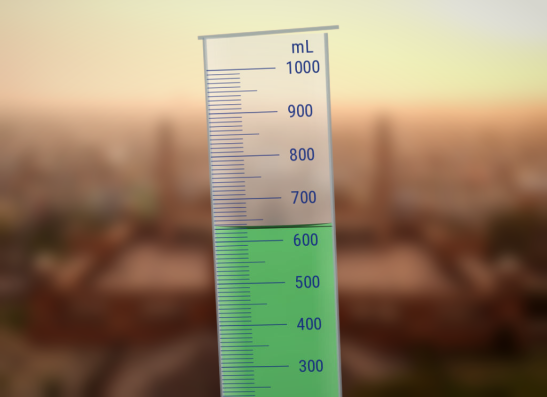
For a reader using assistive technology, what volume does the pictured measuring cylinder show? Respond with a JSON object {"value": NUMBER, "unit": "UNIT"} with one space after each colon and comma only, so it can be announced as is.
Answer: {"value": 630, "unit": "mL"}
